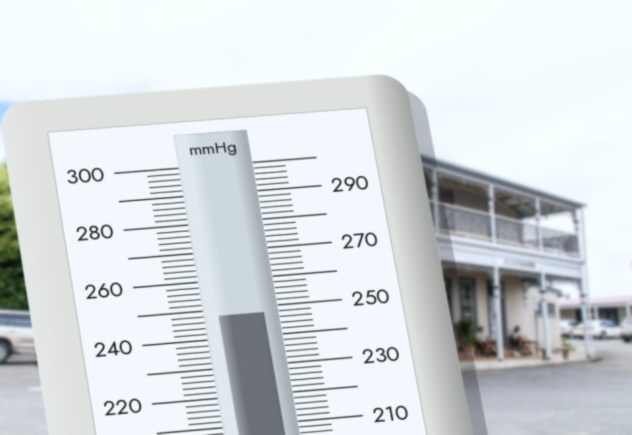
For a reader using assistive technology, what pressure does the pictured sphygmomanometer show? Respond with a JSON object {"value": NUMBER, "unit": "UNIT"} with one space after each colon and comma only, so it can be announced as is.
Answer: {"value": 248, "unit": "mmHg"}
